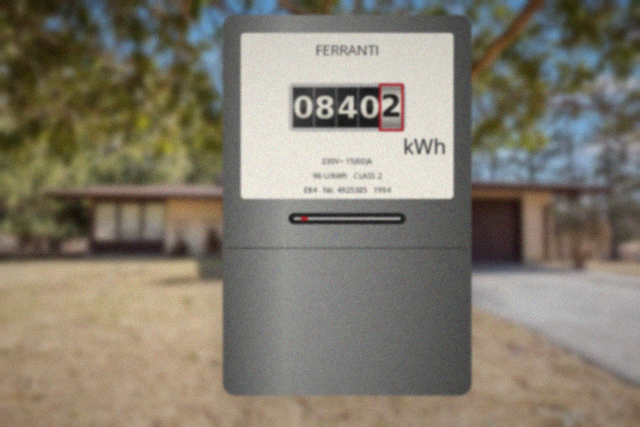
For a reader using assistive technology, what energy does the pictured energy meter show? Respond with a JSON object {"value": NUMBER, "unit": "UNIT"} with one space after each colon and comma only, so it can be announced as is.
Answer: {"value": 840.2, "unit": "kWh"}
